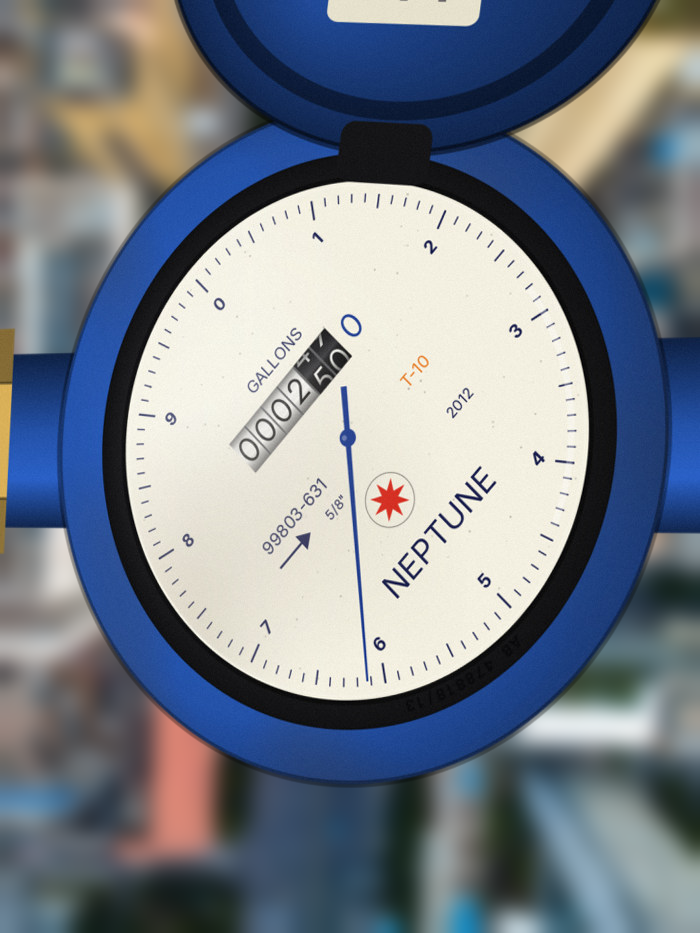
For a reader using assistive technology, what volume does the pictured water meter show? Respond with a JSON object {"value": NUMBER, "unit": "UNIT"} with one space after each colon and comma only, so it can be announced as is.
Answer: {"value": 2496.1, "unit": "gal"}
